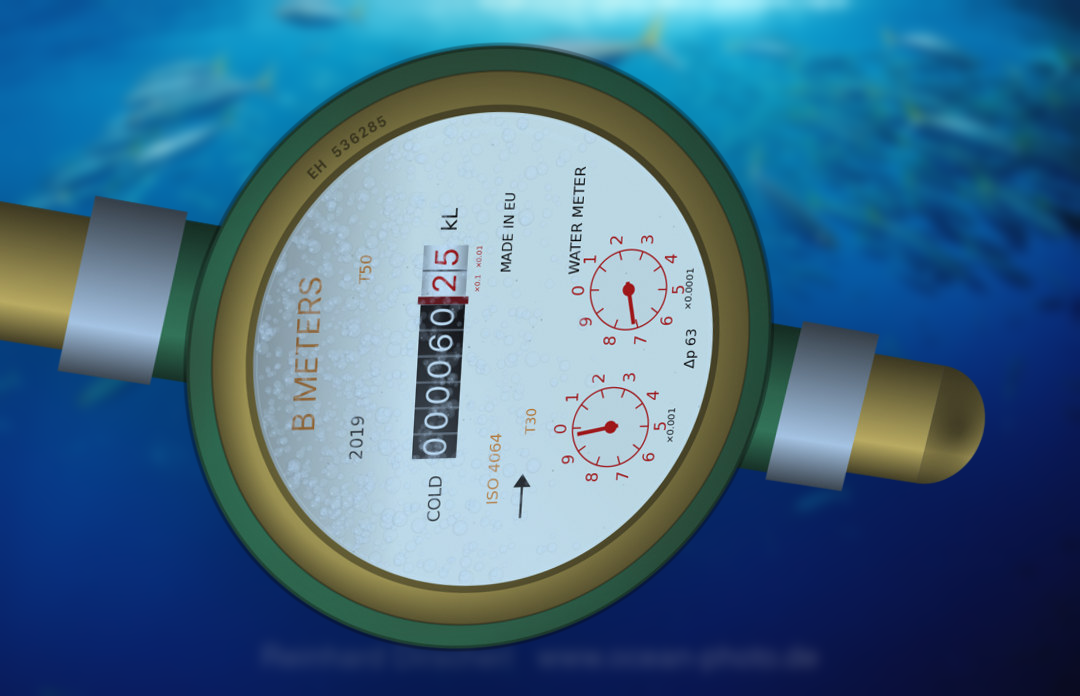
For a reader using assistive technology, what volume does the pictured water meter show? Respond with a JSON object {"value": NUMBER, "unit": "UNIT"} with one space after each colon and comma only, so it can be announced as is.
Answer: {"value": 60.2497, "unit": "kL"}
